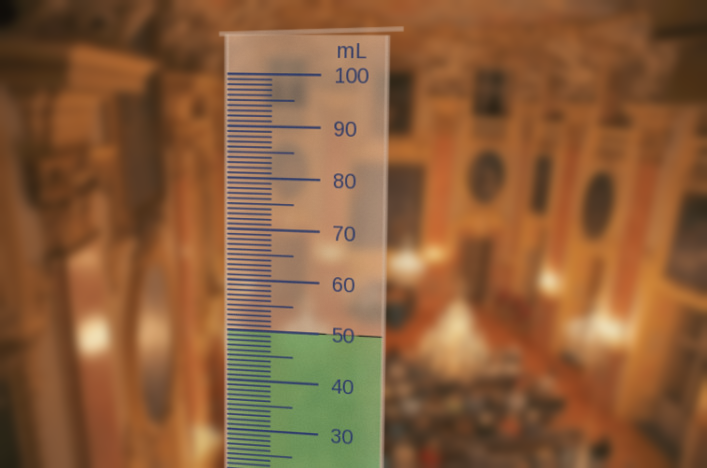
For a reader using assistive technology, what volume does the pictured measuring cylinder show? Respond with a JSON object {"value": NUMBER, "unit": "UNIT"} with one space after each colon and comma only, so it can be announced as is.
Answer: {"value": 50, "unit": "mL"}
